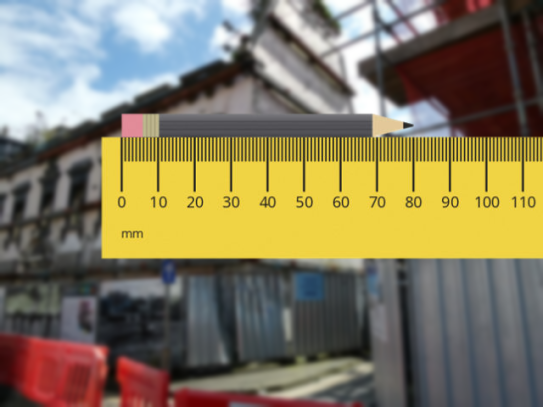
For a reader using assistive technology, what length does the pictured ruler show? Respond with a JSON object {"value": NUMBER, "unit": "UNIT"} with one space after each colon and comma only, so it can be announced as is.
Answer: {"value": 80, "unit": "mm"}
